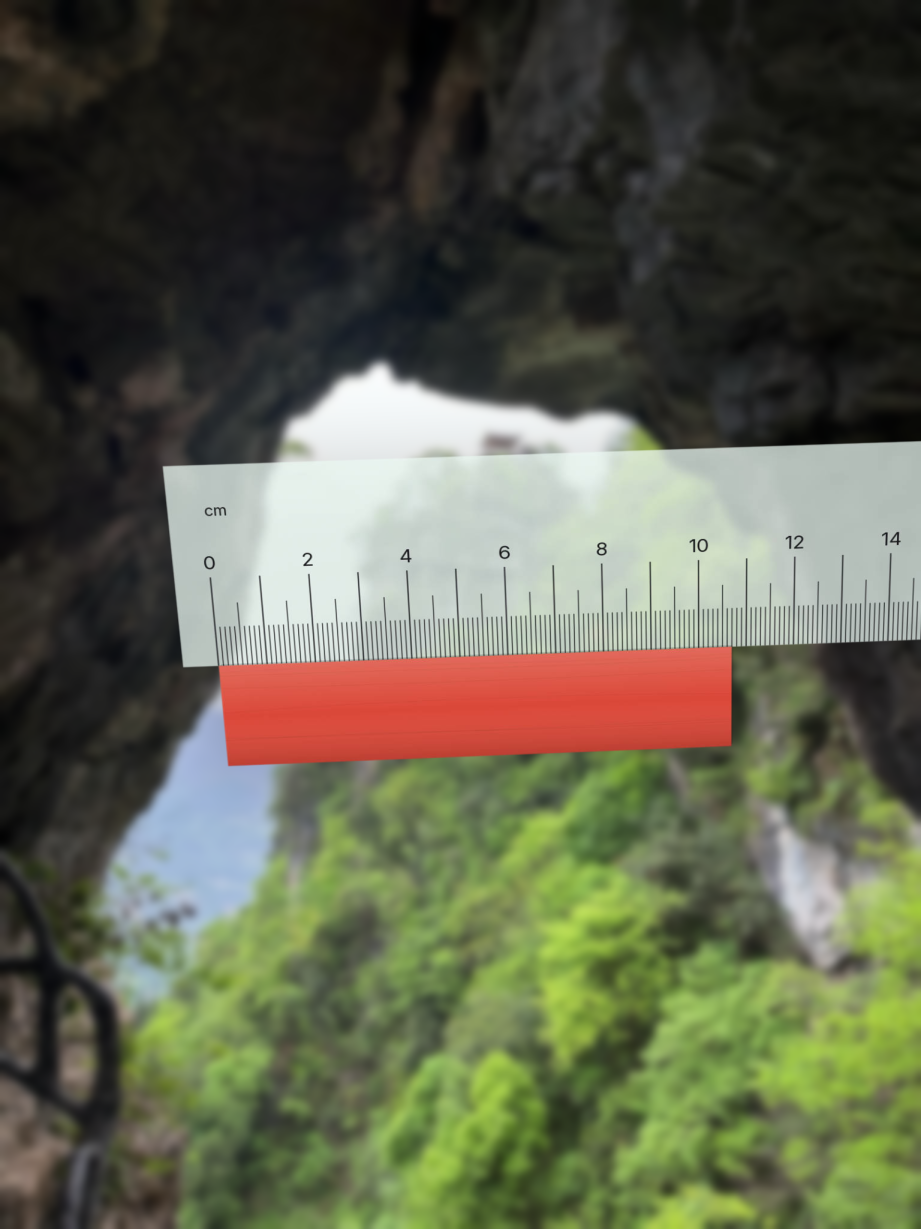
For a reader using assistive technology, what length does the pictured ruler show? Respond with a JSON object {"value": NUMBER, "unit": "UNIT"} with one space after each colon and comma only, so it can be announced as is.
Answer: {"value": 10.7, "unit": "cm"}
